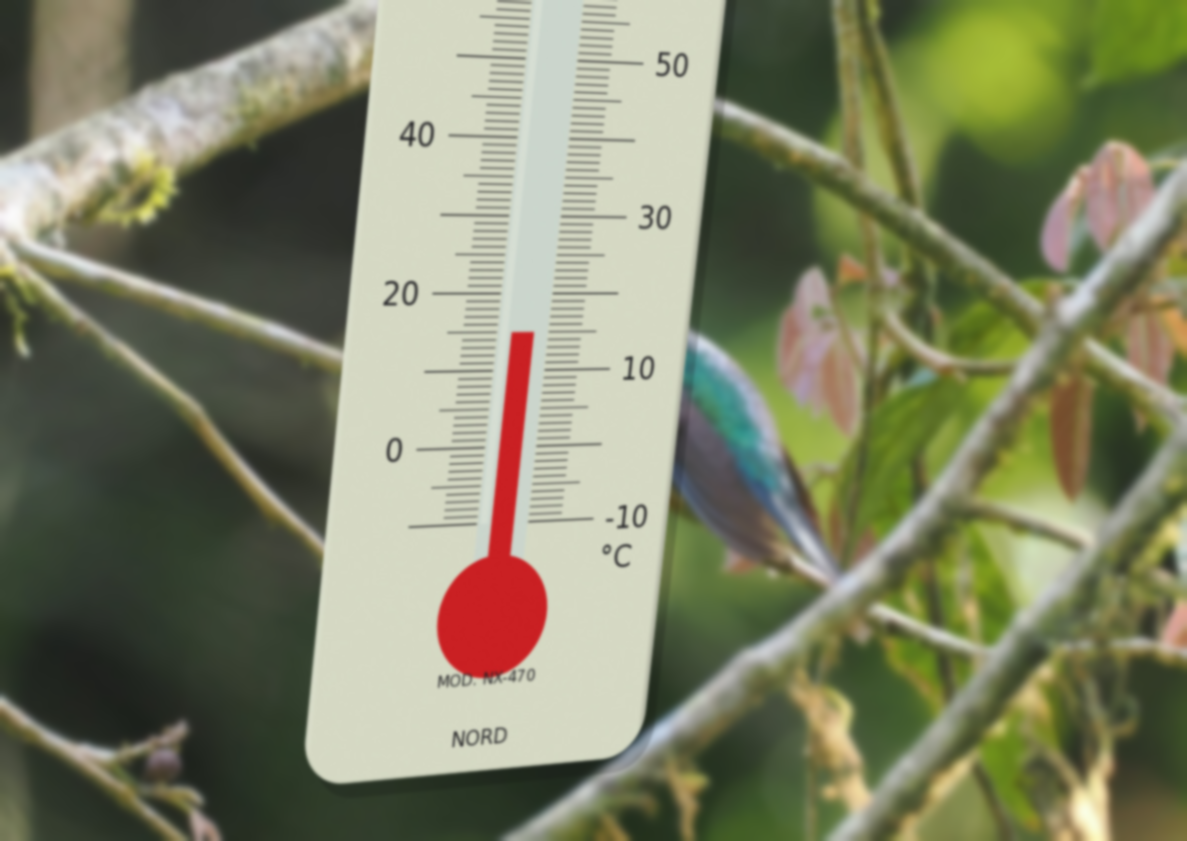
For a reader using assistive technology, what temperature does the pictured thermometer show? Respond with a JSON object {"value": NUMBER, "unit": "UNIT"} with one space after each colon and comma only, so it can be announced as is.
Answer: {"value": 15, "unit": "°C"}
